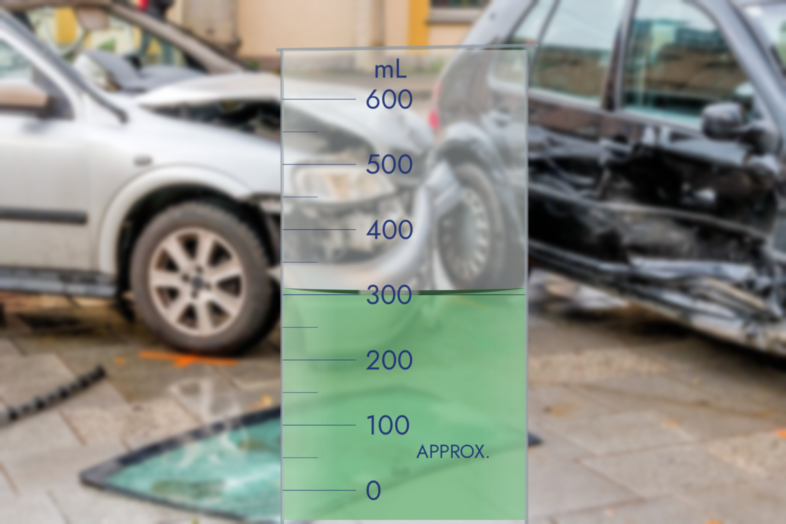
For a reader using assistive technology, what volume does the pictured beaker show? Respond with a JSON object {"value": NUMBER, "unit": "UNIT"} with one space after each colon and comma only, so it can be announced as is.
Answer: {"value": 300, "unit": "mL"}
